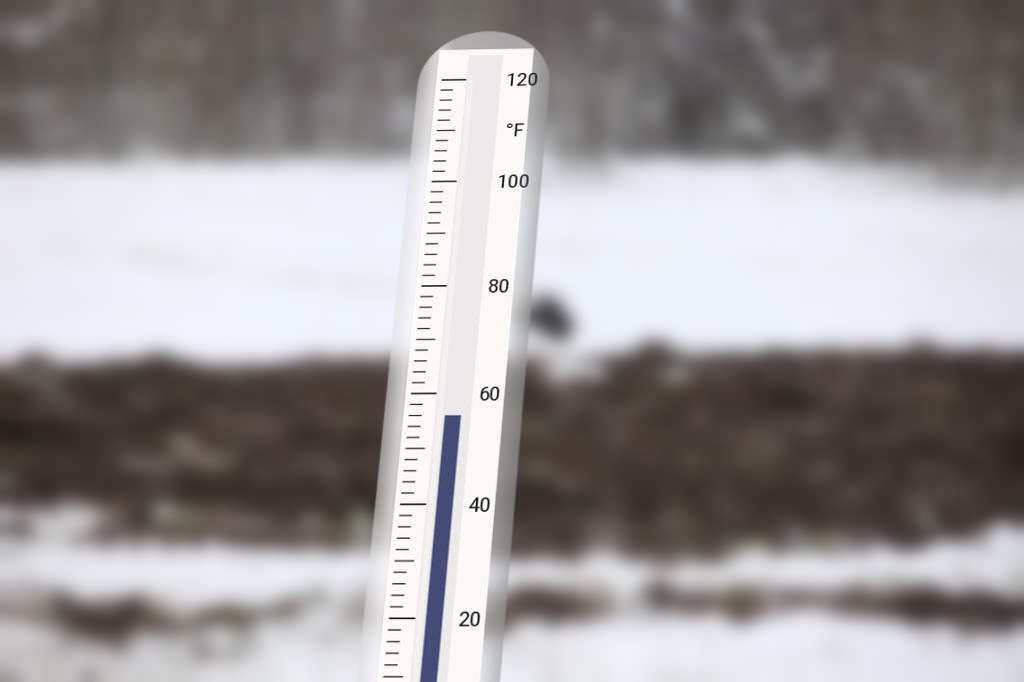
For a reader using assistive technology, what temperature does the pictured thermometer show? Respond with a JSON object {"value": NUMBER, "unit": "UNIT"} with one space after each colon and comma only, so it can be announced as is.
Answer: {"value": 56, "unit": "°F"}
